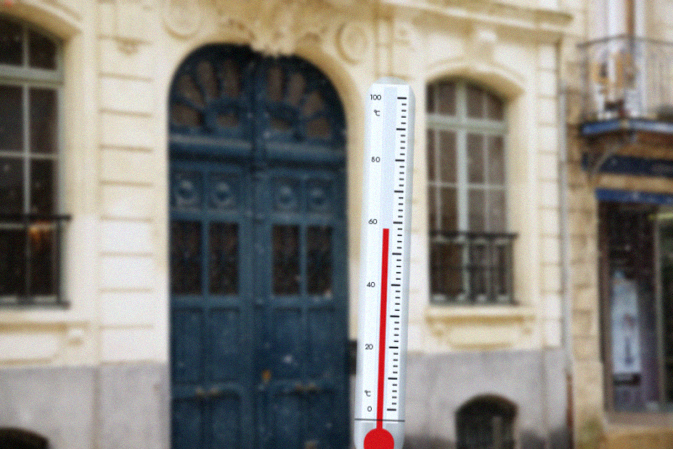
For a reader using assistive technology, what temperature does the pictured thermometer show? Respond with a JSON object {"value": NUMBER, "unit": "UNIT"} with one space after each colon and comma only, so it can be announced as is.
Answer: {"value": 58, "unit": "°C"}
